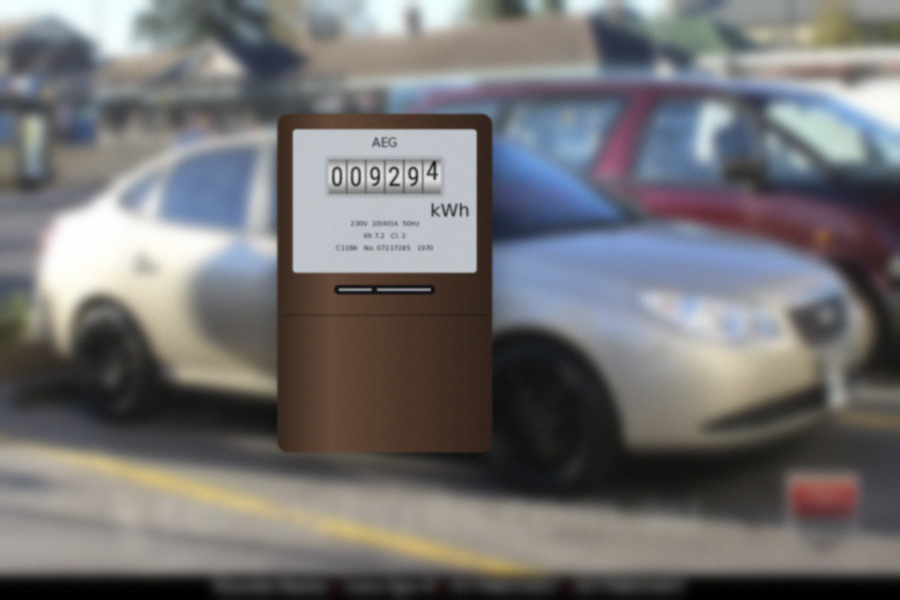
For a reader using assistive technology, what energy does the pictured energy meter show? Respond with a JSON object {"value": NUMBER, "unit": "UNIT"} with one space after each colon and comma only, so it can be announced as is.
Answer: {"value": 9294, "unit": "kWh"}
